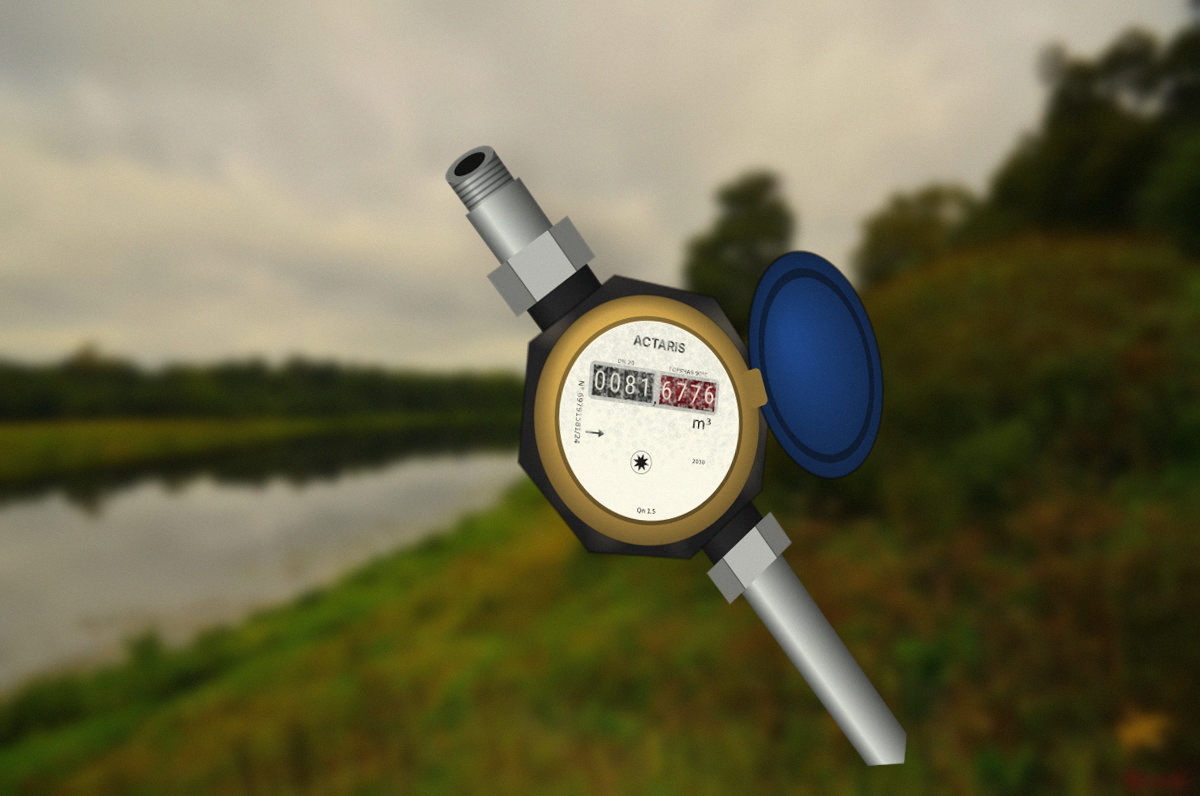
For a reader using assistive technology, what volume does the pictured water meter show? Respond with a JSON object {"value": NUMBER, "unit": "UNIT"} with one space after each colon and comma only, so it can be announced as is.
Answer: {"value": 81.6776, "unit": "m³"}
